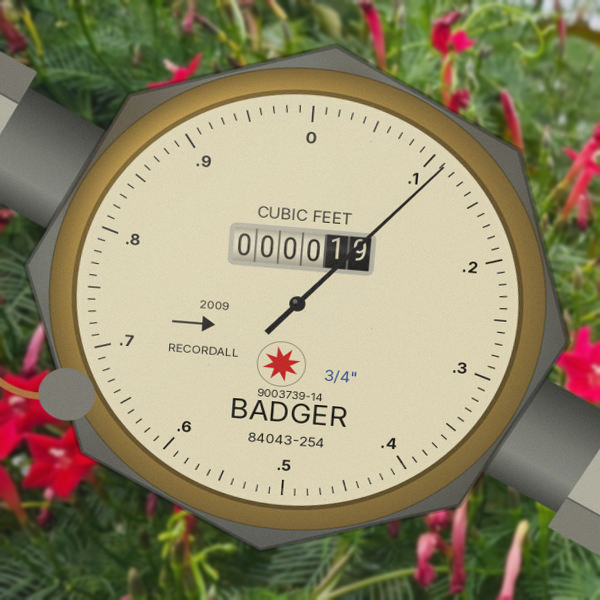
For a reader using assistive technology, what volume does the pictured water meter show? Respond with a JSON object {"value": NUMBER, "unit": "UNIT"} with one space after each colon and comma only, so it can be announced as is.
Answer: {"value": 19.11, "unit": "ft³"}
